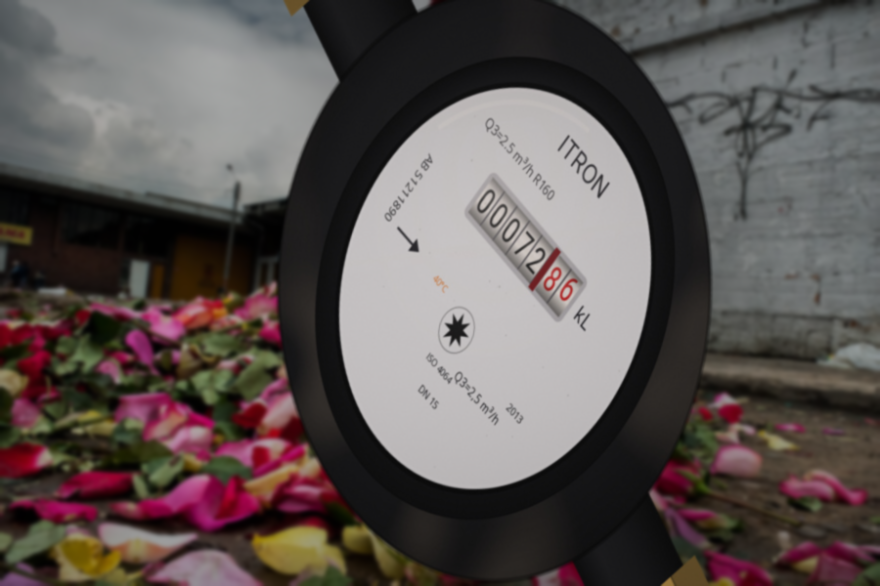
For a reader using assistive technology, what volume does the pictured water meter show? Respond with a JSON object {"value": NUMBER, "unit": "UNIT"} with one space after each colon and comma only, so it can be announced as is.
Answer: {"value": 72.86, "unit": "kL"}
